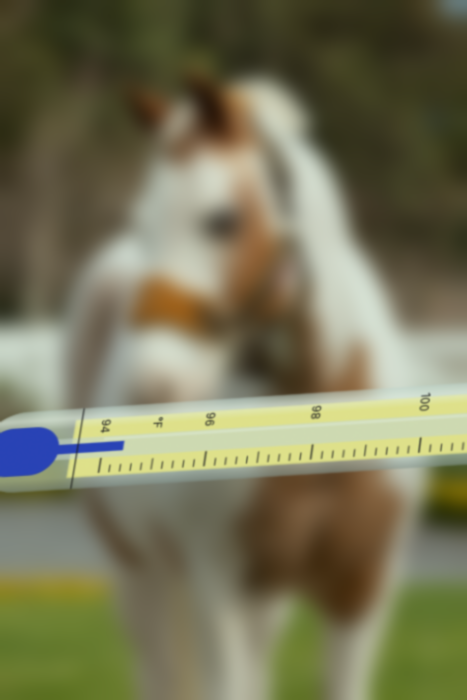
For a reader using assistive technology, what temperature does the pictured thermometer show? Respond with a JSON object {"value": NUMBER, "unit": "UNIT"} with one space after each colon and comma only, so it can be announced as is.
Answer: {"value": 94.4, "unit": "°F"}
